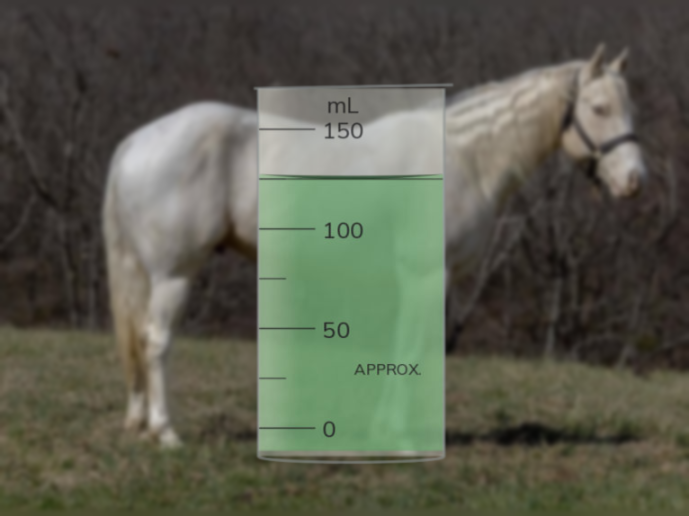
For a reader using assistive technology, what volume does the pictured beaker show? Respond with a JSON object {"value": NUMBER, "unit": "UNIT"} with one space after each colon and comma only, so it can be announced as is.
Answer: {"value": 125, "unit": "mL"}
